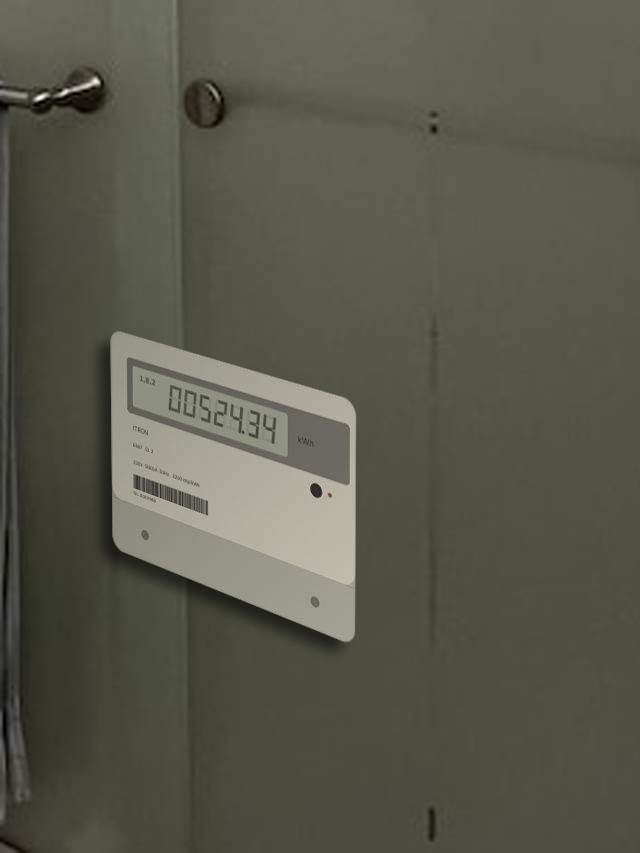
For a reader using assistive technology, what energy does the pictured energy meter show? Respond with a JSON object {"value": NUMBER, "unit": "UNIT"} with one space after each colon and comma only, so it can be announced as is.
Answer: {"value": 524.34, "unit": "kWh"}
